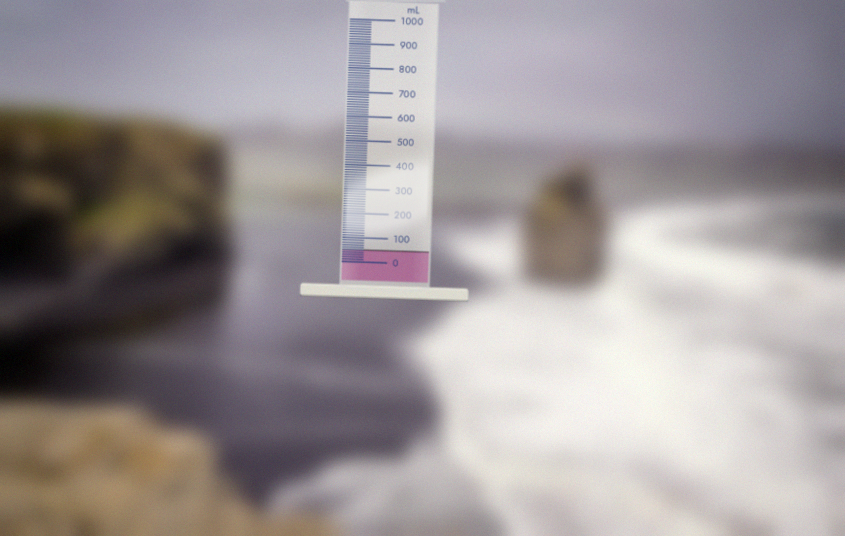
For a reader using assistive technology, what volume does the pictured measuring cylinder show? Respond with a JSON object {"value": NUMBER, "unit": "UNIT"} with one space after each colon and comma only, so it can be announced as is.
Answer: {"value": 50, "unit": "mL"}
